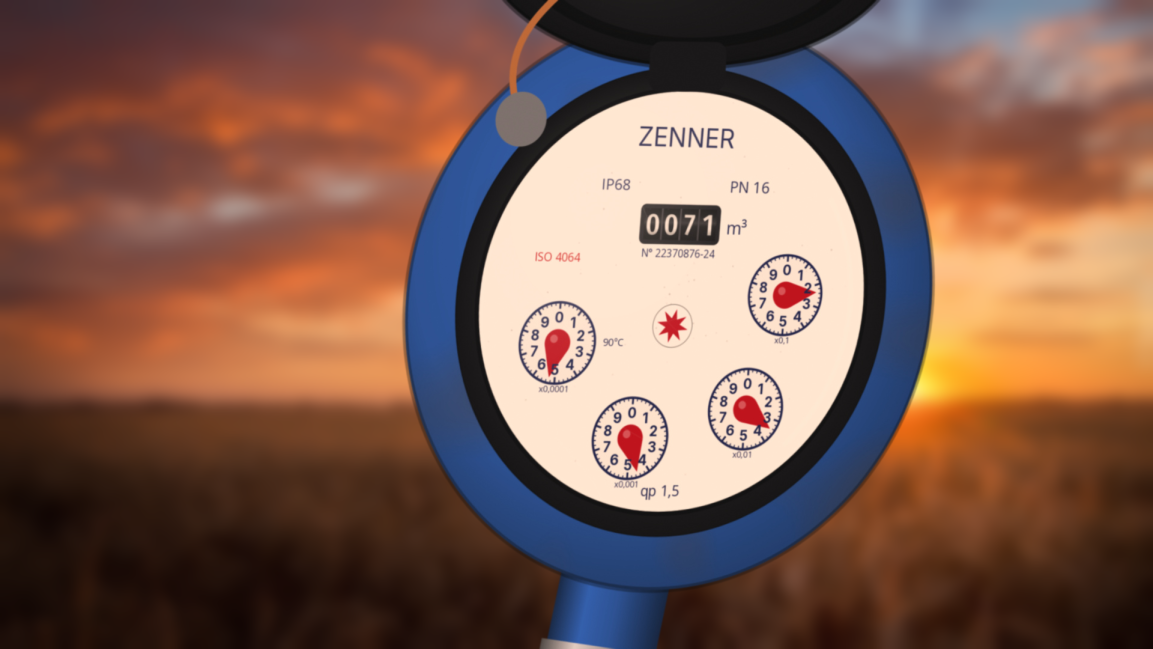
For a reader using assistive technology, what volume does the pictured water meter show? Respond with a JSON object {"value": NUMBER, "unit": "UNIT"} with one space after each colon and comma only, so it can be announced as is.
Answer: {"value": 71.2345, "unit": "m³"}
